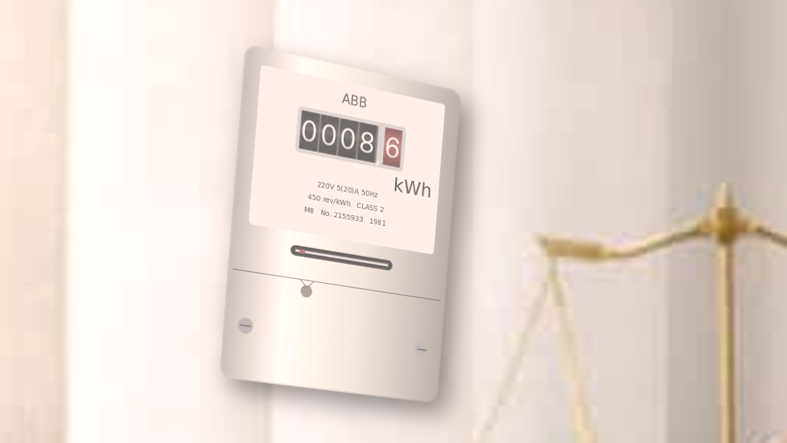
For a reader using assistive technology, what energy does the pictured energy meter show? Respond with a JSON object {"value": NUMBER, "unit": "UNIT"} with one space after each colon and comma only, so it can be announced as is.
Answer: {"value": 8.6, "unit": "kWh"}
